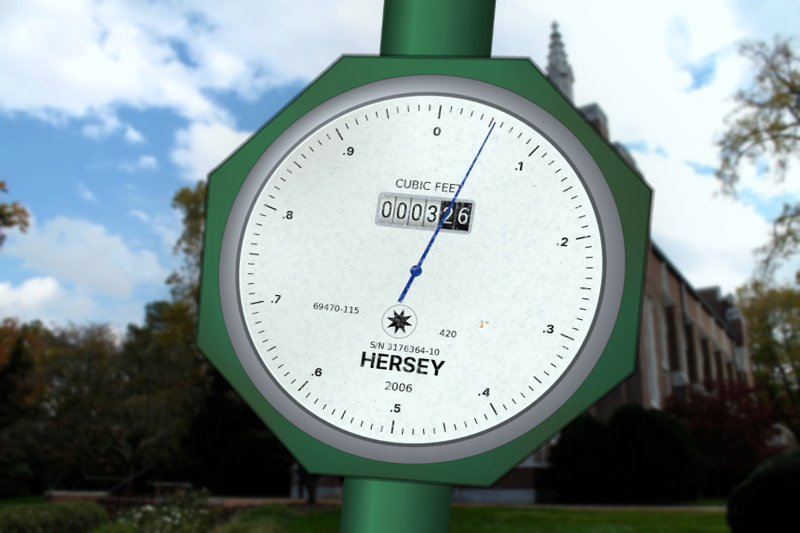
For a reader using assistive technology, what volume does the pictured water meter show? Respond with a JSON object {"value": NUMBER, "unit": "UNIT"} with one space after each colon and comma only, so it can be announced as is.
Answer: {"value": 326.05, "unit": "ft³"}
